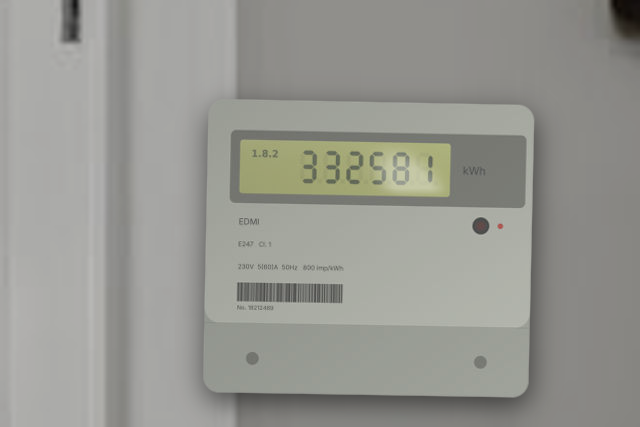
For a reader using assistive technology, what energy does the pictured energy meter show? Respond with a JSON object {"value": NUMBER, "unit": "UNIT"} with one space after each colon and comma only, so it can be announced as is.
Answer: {"value": 332581, "unit": "kWh"}
